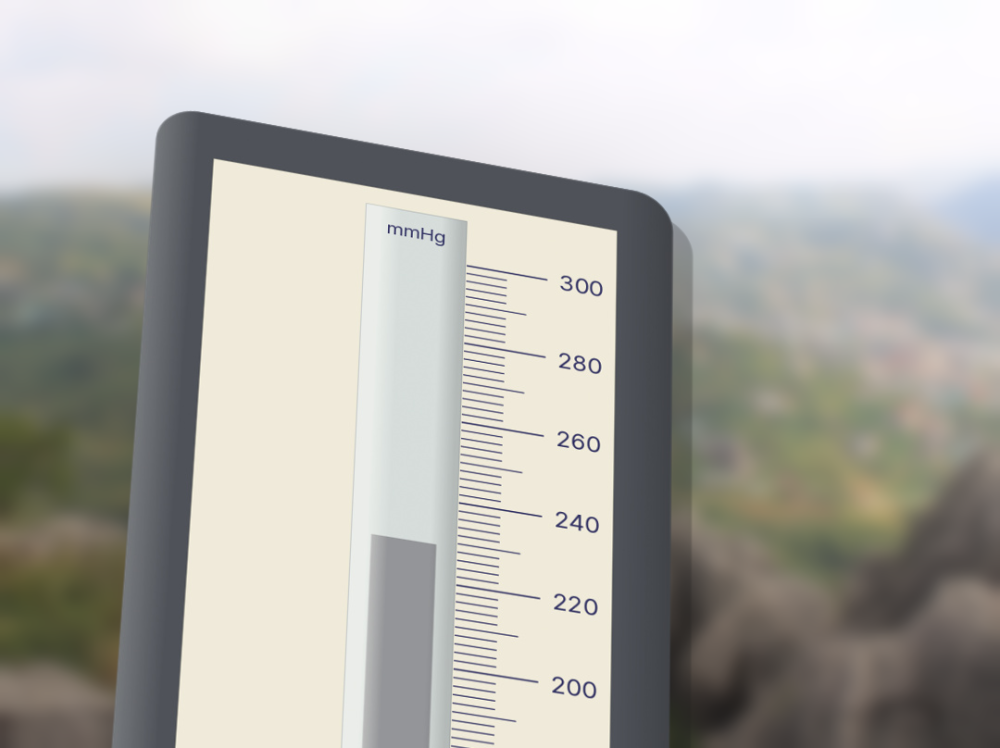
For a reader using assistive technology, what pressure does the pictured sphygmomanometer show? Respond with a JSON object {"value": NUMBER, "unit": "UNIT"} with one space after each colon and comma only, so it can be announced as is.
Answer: {"value": 229, "unit": "mmHg"}
